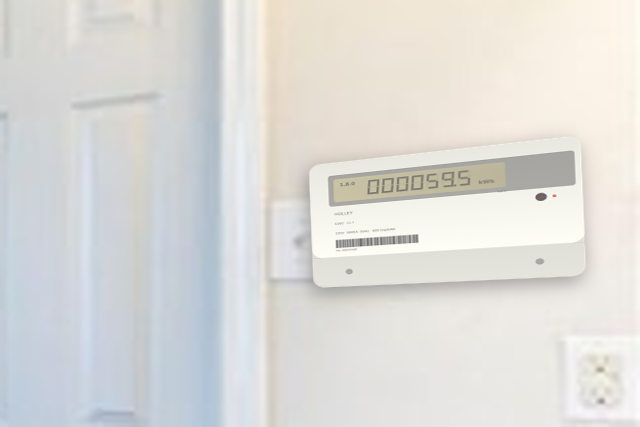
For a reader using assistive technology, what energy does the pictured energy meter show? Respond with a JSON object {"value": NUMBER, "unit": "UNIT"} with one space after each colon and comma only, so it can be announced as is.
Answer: {"value": 59.5, "unit": "kWh"}
